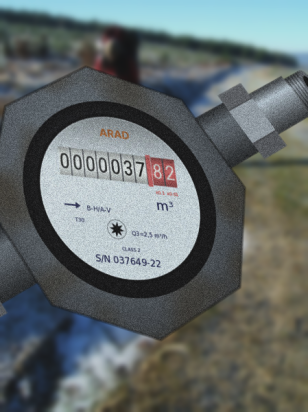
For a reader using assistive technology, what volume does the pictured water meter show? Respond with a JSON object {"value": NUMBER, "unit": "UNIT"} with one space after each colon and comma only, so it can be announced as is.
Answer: {"value": 37.82, "unit": "m³"}
